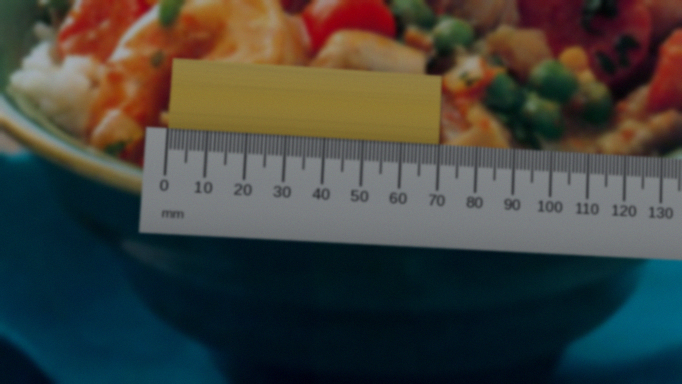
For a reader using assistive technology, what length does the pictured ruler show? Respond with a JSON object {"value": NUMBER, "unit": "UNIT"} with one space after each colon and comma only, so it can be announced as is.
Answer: {"value": 70, "unit": "mm"}
